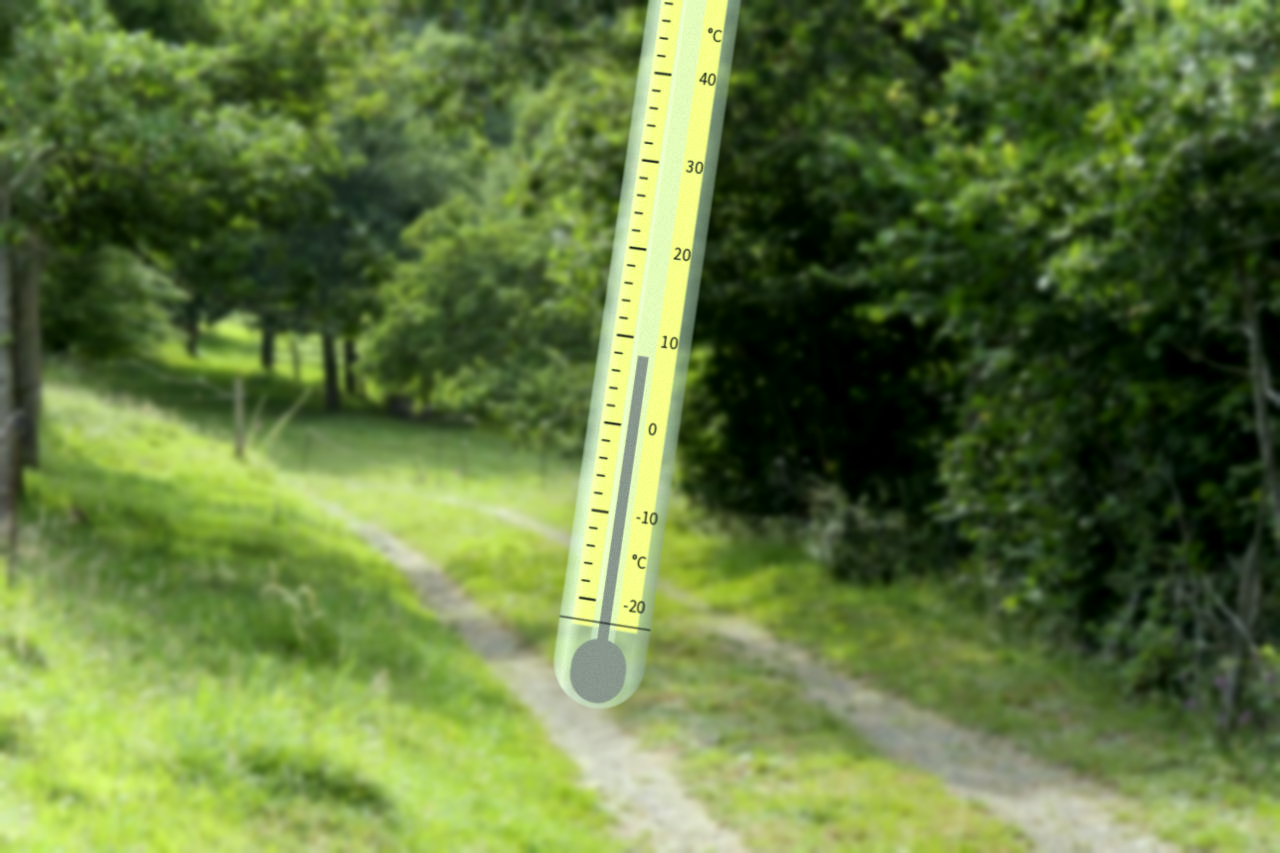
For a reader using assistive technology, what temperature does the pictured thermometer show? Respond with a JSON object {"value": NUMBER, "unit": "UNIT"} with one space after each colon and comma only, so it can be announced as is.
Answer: {"value": 8, "unit": "°C"}
